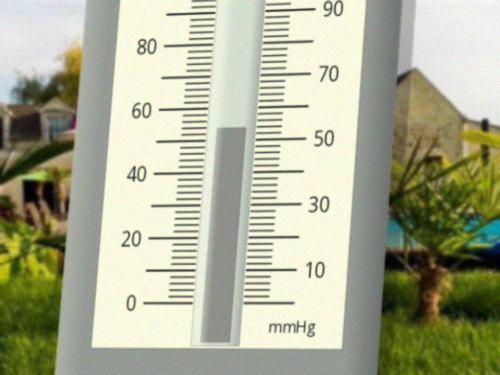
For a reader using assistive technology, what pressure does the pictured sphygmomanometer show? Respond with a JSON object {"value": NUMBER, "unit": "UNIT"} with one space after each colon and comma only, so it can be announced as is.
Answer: {"value": 54, "unit": "mmHg"}
